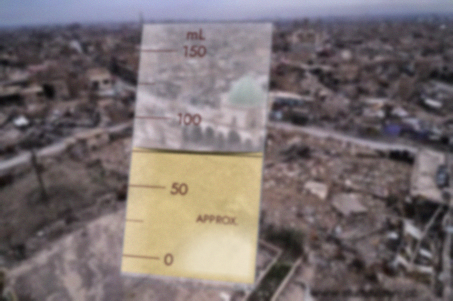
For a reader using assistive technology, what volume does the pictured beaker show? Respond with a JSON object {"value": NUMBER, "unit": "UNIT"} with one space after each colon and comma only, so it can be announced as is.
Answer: {"value": 75, "unit": "mL"}
